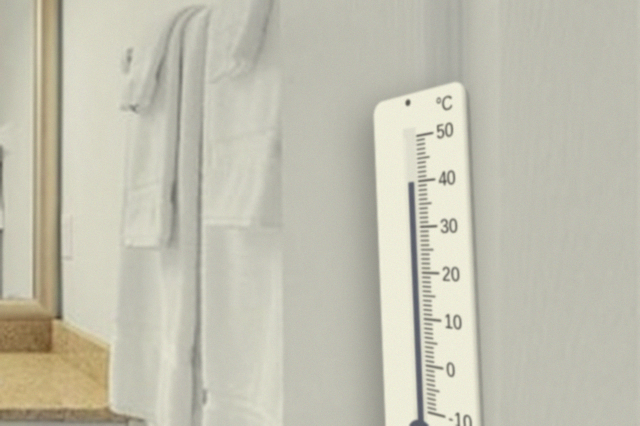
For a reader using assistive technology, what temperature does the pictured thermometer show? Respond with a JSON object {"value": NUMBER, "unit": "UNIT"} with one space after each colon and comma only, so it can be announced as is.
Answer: {"value": 40, "unit": "°C"}
